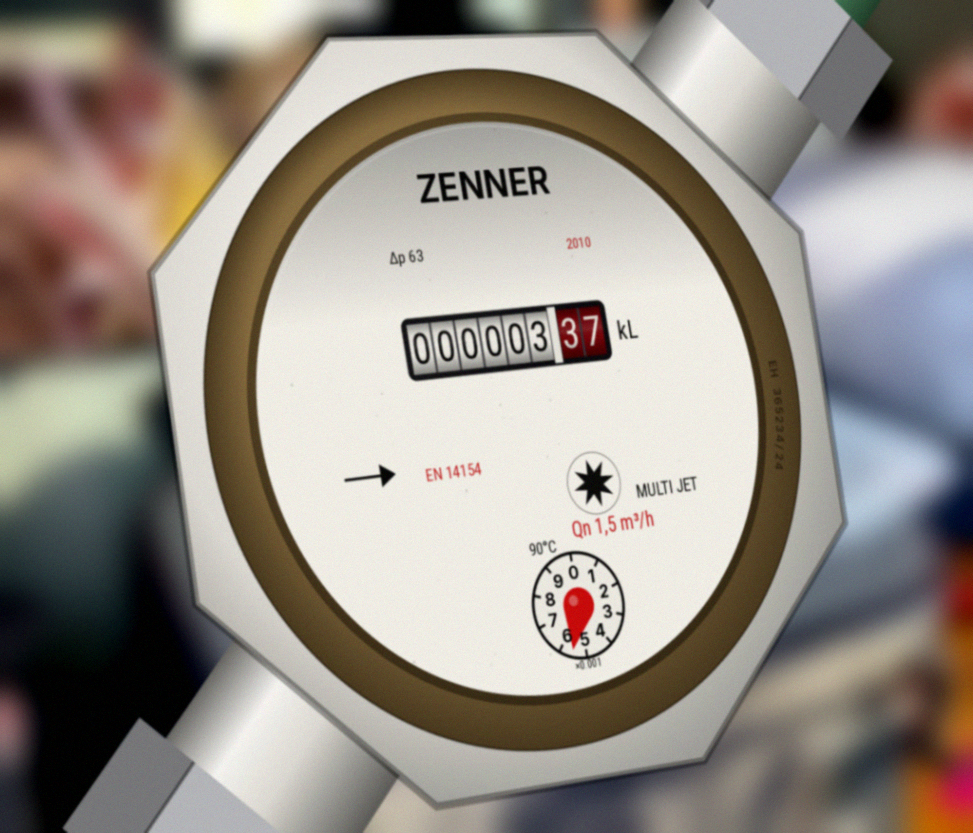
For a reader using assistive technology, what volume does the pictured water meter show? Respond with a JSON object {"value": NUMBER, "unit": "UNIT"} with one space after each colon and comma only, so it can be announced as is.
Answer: {"value": 3.375, "unit": "kL"}
